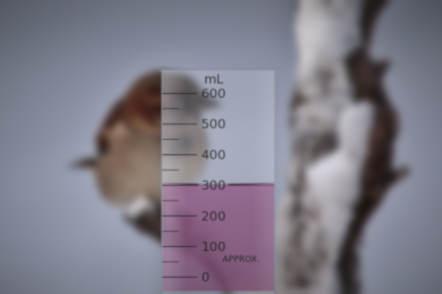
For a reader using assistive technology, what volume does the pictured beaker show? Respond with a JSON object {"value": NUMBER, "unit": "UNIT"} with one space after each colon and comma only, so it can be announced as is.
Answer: {"value": 300, "unit": "mL"}
